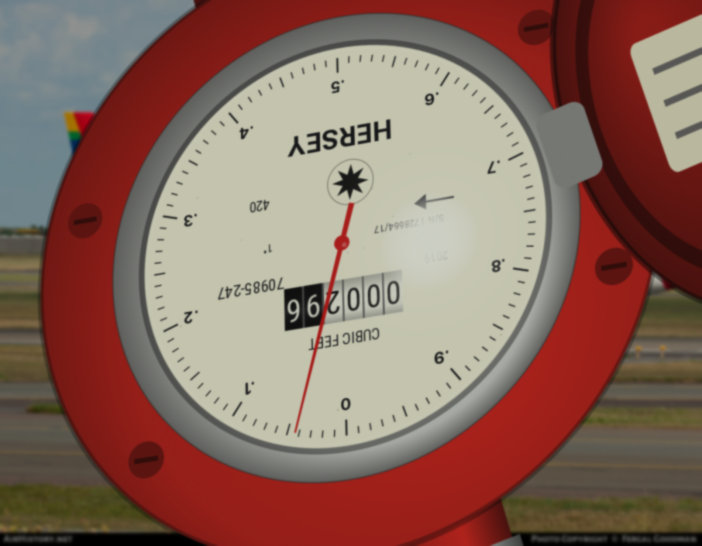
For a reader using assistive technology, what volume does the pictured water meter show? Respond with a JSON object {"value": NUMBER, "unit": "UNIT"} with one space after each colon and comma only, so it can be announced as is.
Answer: {"value": 296.04, "unit": "ft³"}
